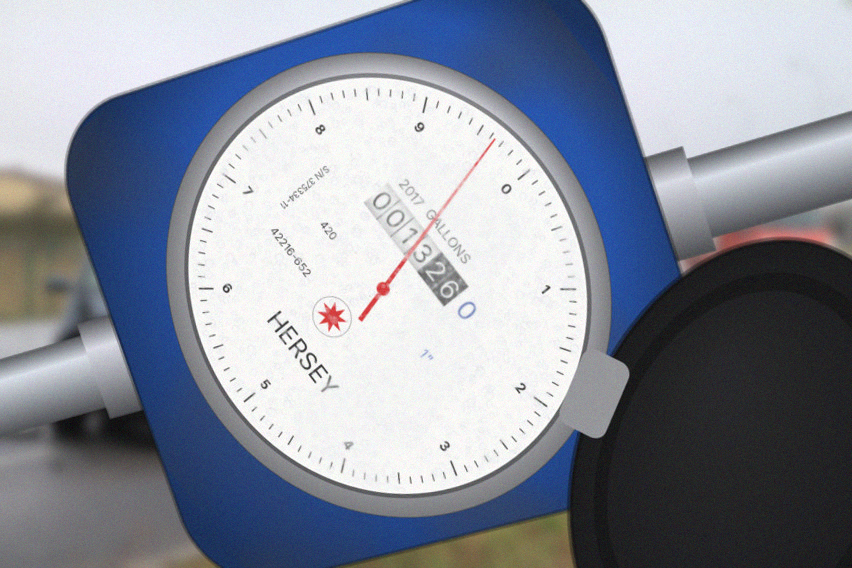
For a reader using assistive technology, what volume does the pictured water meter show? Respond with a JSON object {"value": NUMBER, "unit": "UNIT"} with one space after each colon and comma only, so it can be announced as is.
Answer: {"value": 13259.6, "unit": "gal"}
